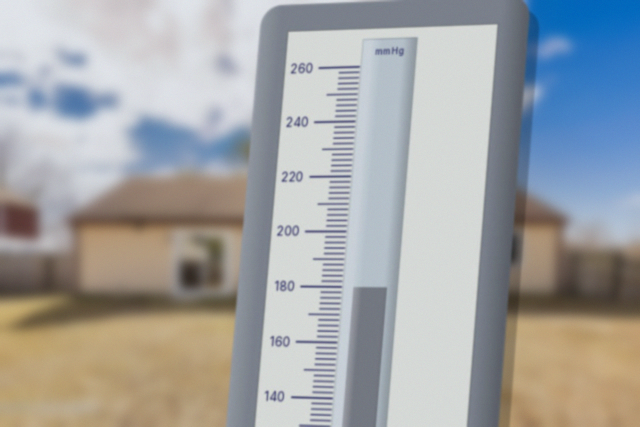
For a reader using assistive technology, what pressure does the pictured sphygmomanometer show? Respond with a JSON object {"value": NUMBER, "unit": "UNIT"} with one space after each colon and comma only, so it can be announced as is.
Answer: {"value": 180, "unit": "mmHg"}
